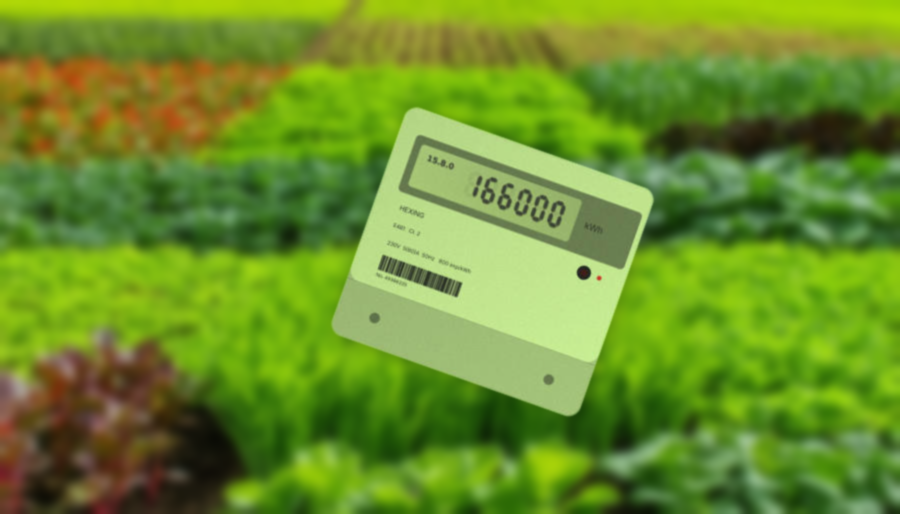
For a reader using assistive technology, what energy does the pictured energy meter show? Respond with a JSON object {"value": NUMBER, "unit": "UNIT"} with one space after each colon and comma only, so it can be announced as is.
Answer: {"value": 166000, "unit": "kWh"}
